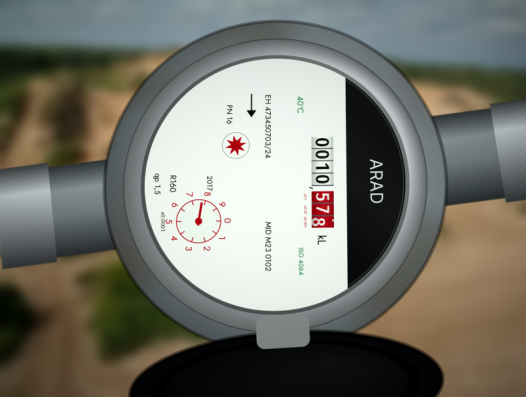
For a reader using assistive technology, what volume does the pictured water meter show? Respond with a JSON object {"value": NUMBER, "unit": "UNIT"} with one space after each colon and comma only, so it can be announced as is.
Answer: {"value": 10.5777, "unit": "kL"}
